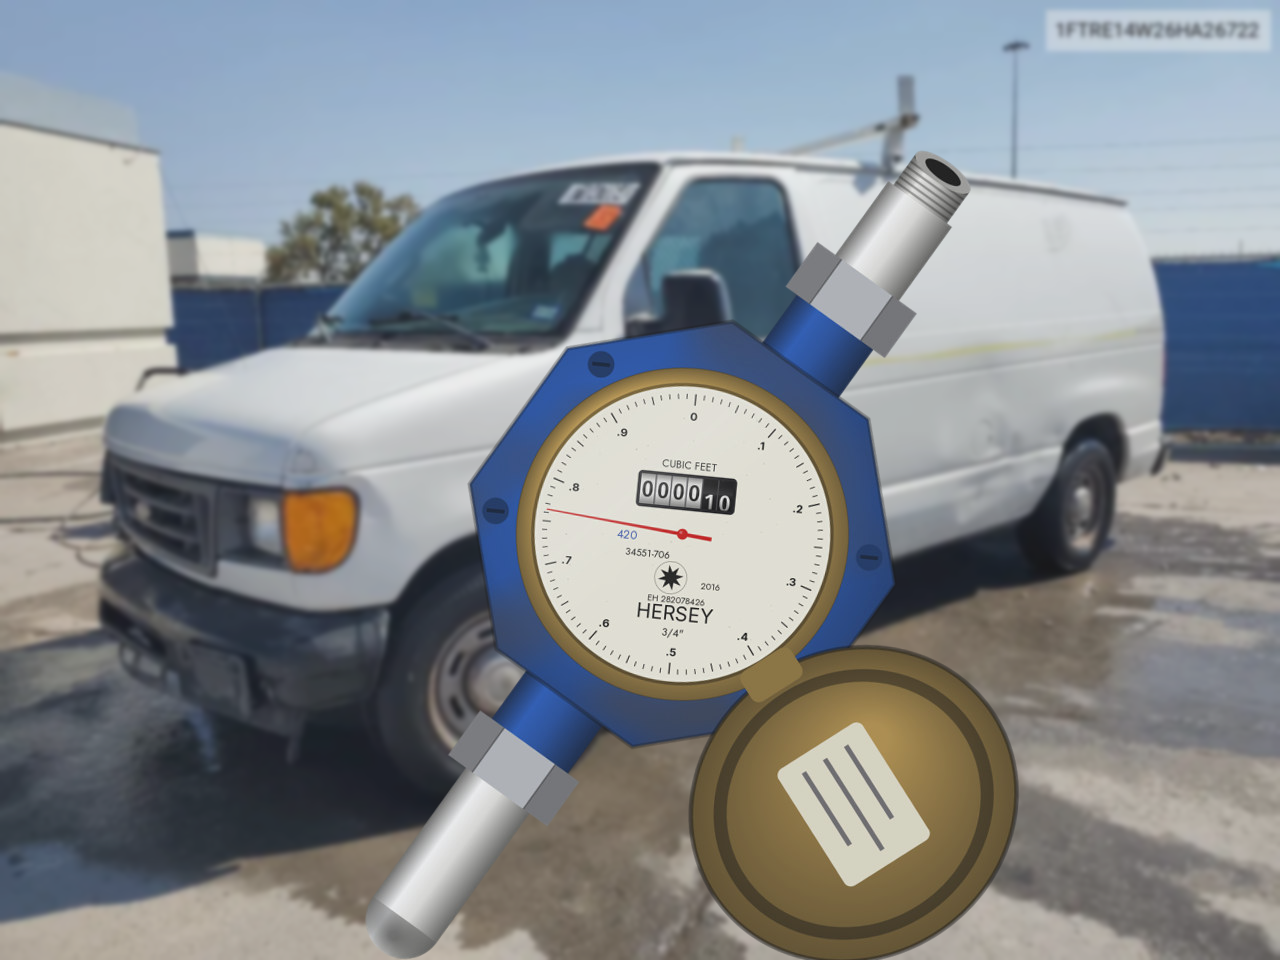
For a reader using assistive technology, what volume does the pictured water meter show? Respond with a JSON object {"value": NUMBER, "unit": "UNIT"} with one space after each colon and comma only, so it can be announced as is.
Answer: {"value": 9.76, "unit": "ft³"}
